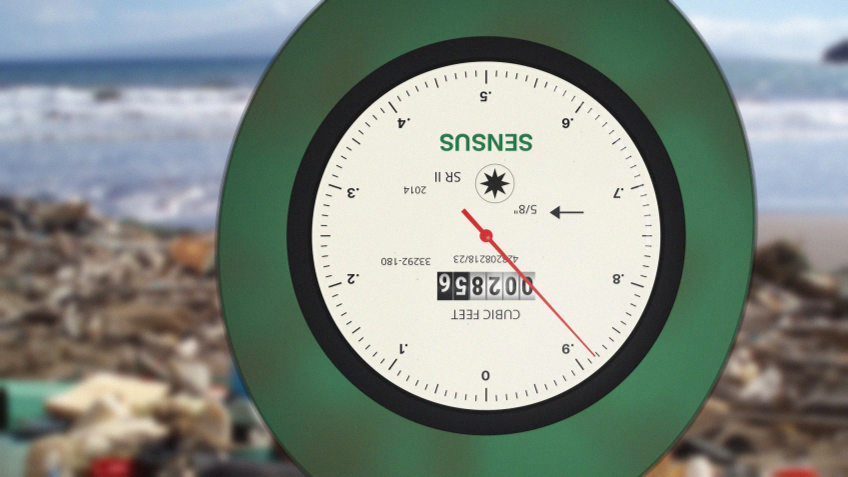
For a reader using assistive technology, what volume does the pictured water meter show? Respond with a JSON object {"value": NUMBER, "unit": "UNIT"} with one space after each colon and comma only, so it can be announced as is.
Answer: {"value": 2855.88, "unit": "ft³"}
